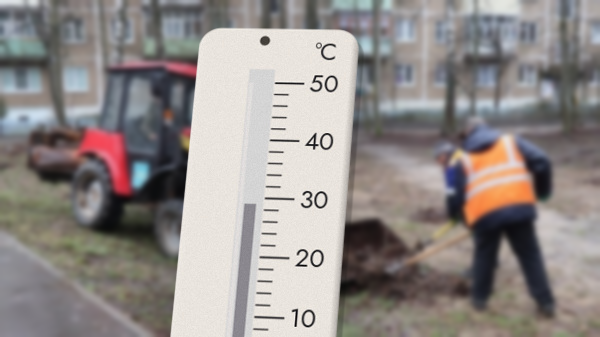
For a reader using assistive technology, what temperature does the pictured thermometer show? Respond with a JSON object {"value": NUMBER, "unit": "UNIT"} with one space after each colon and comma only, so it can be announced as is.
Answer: {"value": 29, "unit": "°C"}
